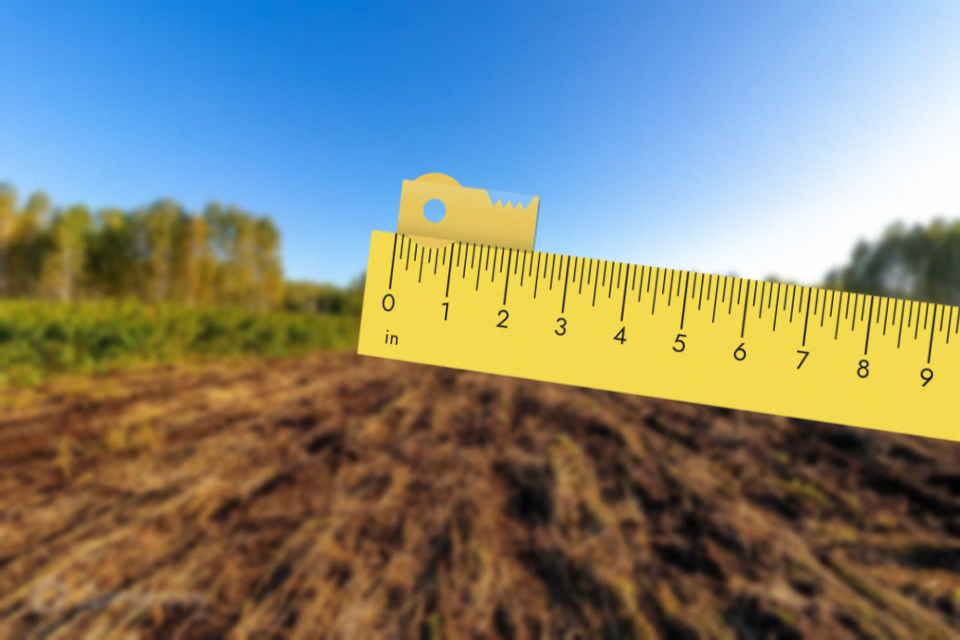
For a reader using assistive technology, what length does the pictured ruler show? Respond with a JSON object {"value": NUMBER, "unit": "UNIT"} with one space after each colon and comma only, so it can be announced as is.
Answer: {"value": 2.375, "unit": "in"}
